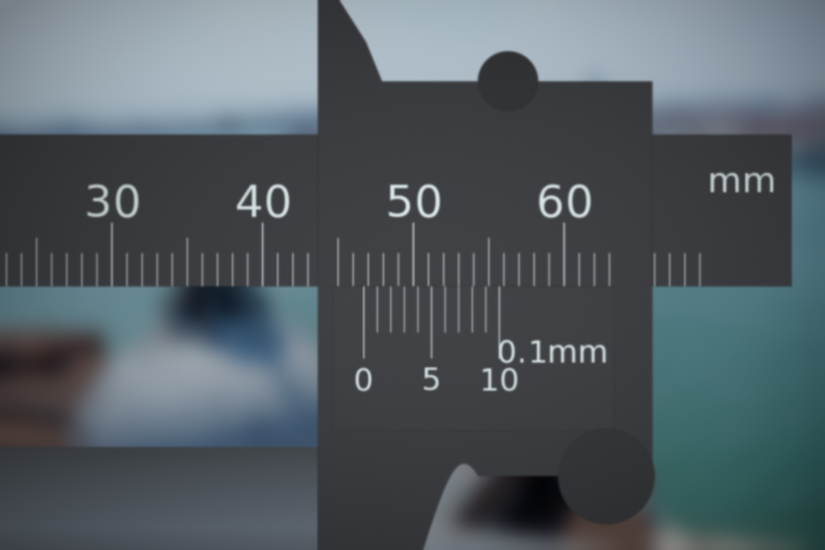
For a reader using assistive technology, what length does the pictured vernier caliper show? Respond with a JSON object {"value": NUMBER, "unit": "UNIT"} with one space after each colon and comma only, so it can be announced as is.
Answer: {"value": 46.7, "unit": "mm"}
